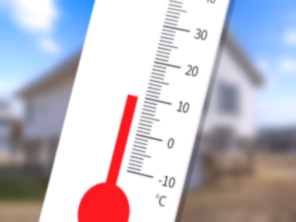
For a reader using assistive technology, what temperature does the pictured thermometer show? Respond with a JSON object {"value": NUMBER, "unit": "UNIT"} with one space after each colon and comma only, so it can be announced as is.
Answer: {"value": 10, "unit": "°C"}
